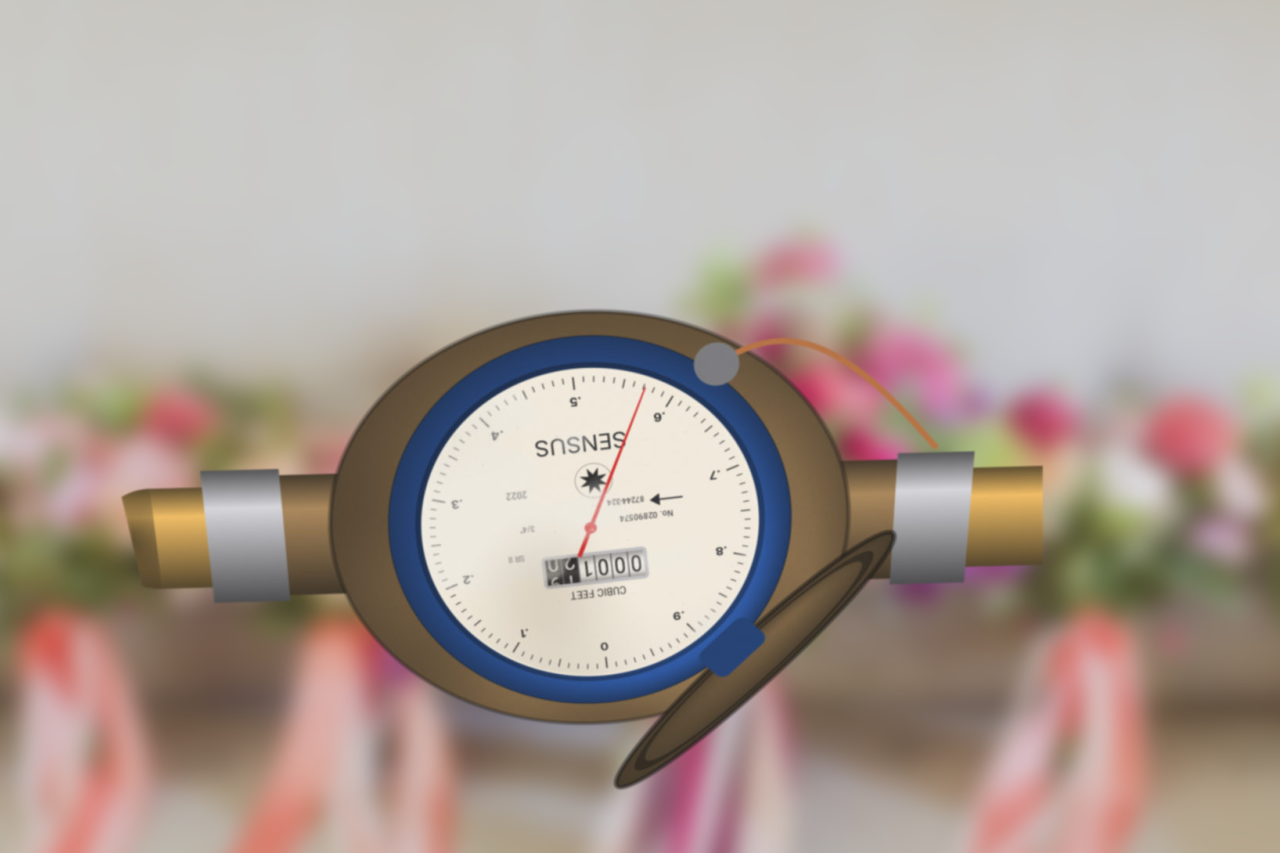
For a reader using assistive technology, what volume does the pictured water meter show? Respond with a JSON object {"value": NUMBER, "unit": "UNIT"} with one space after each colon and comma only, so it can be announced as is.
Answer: {"value": 119.57, "unit": "ft³"}
